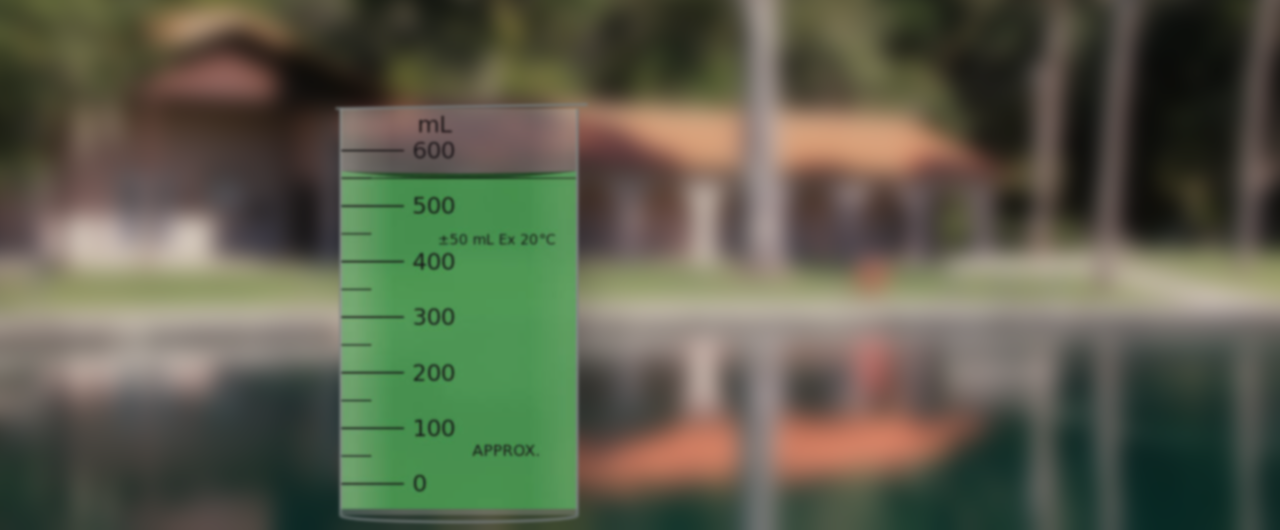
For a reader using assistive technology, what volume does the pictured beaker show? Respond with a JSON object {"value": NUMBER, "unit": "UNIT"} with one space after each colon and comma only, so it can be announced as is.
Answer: {"value": 550, "unit": "mL"}
